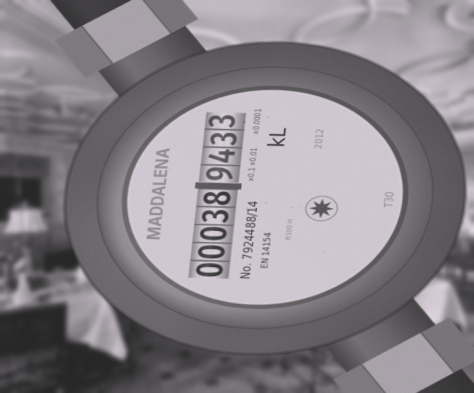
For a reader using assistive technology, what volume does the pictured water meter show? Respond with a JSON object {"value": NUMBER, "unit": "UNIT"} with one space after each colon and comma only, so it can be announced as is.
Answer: {"value": 38.9433, "unit": "kL"}
